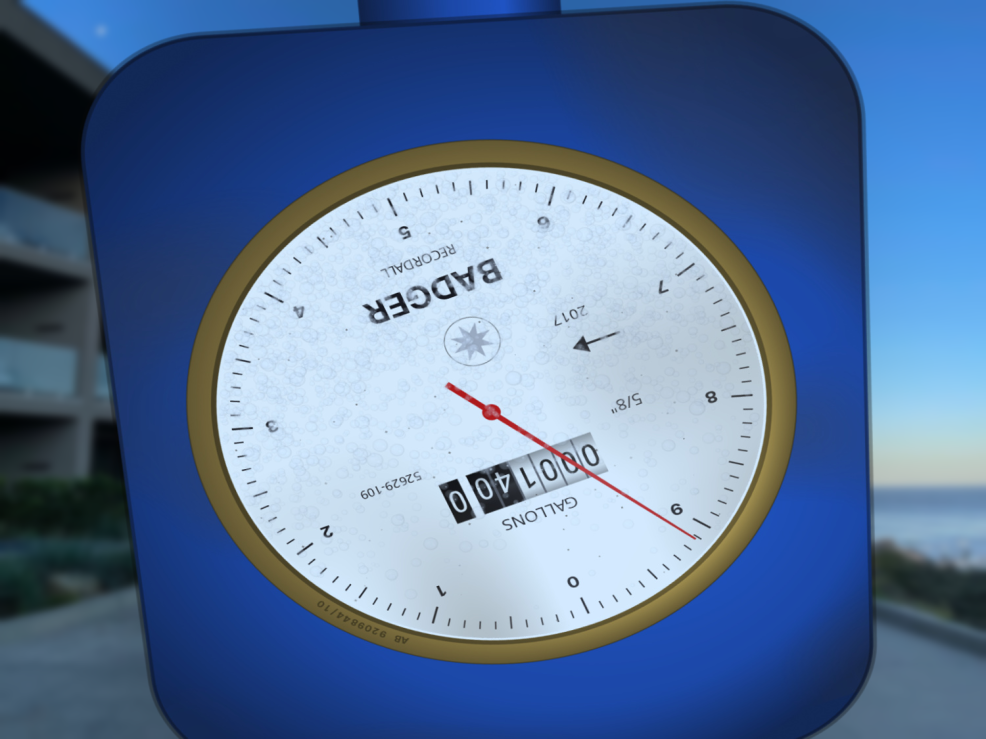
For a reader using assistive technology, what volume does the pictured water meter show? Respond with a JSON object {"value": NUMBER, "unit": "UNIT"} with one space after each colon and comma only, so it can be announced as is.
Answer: {"value": 1399.1, "unit": "gal"}
